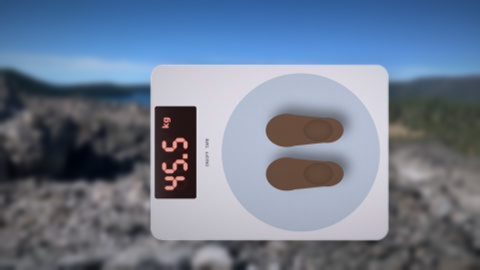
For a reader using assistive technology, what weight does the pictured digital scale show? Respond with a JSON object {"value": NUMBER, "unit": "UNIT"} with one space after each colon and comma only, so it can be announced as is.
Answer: {"value": 45.5, "unit": "kg"}
